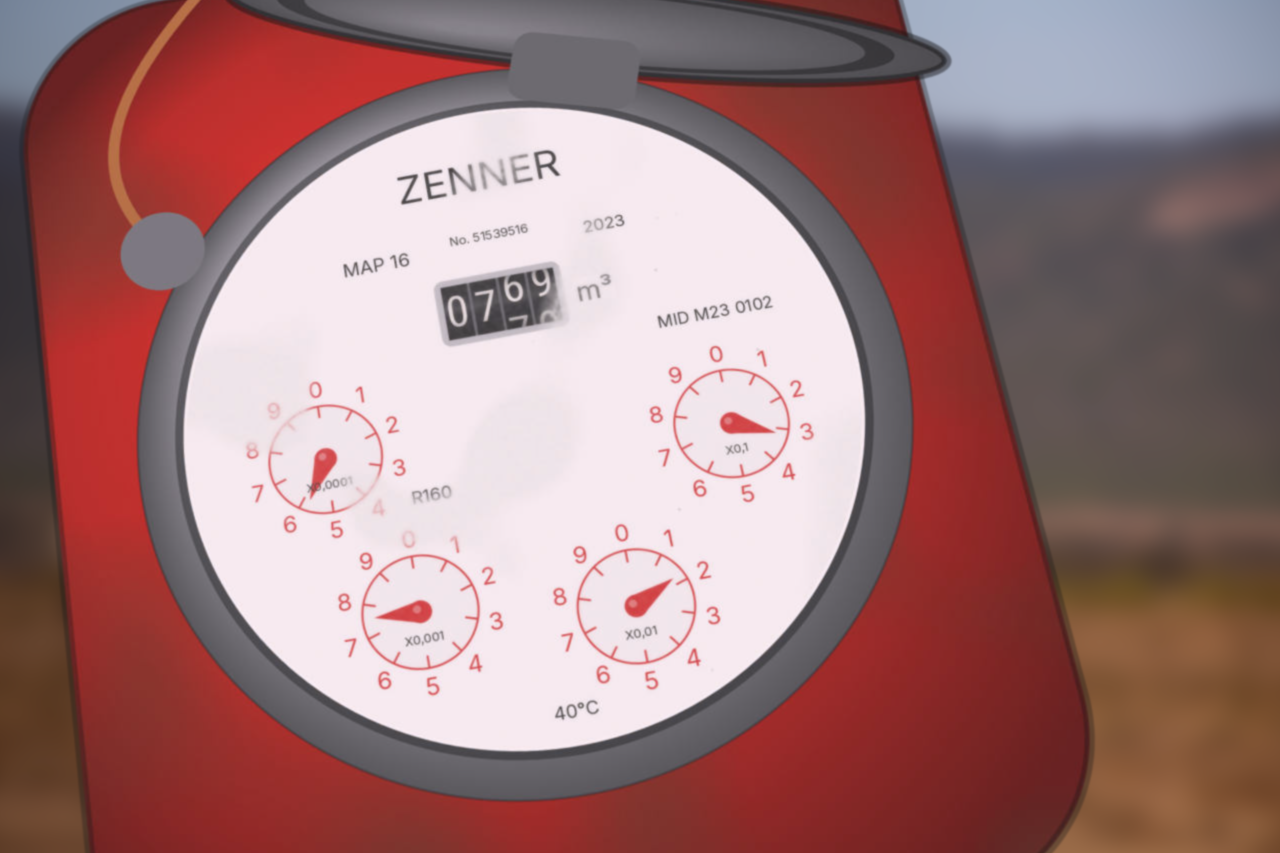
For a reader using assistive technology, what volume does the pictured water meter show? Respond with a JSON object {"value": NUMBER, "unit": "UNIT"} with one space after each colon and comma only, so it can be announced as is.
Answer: {"value": 769.3175, "unit": "m³"}
